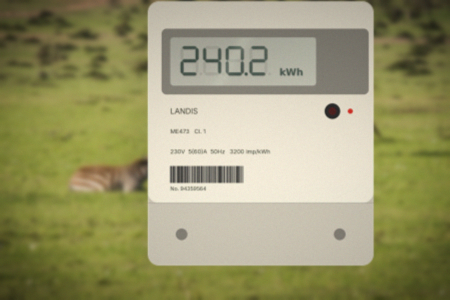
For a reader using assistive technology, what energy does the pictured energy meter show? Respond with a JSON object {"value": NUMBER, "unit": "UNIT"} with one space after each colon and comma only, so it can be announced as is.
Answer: {"value": 240.2, "unit": "kWh"}
